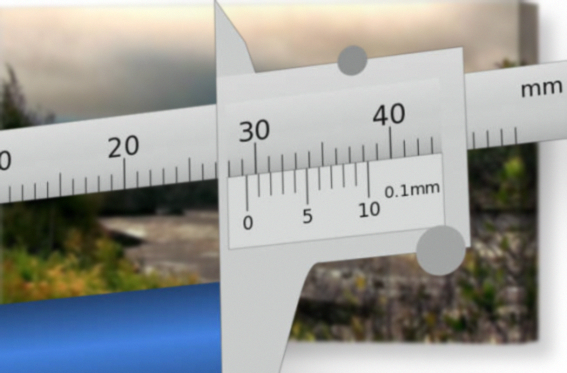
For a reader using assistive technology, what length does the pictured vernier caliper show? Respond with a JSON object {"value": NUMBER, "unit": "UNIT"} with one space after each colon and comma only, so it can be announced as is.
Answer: {"value": 29.3, "unit": "mm"}
